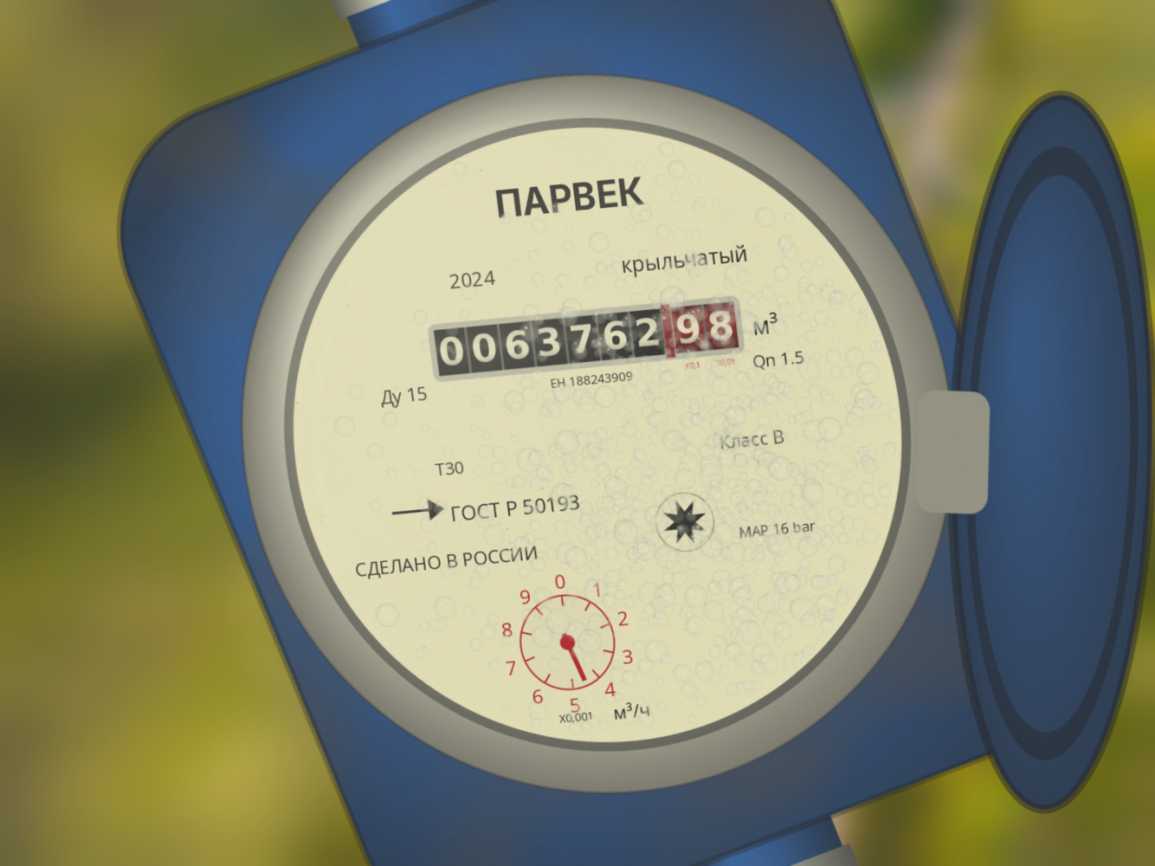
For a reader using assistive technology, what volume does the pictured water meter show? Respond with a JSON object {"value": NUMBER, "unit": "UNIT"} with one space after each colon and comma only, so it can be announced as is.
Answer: {"value": 63762.984, "unit": "m³"}
